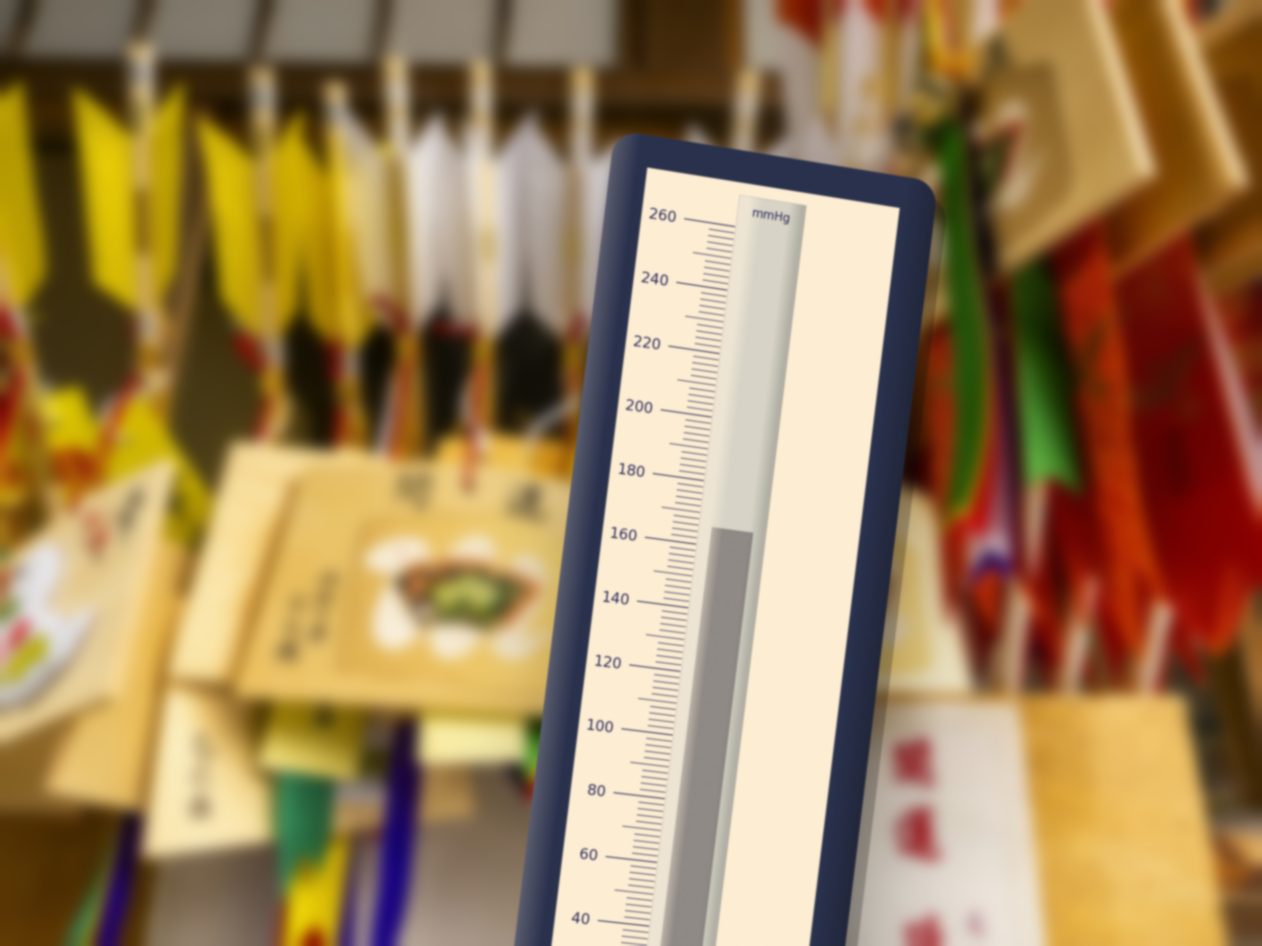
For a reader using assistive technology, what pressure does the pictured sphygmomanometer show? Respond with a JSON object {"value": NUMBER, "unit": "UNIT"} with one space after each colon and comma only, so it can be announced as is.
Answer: {"value": 166, "unit": "mmHg"}
